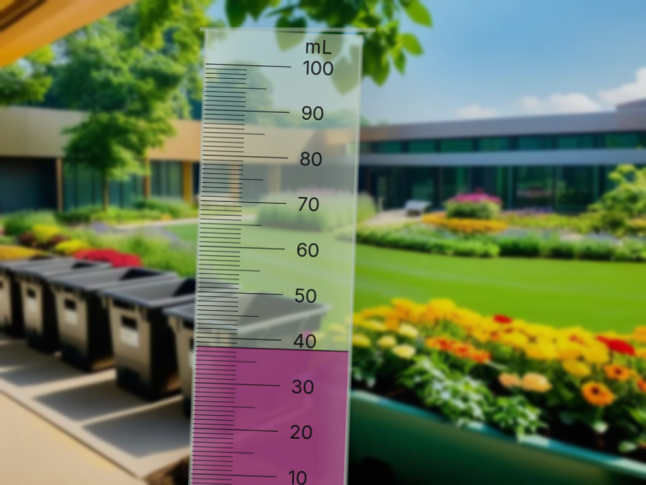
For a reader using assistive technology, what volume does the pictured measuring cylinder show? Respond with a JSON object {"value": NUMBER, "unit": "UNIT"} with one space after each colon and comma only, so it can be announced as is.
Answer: {"value": 38, "unit": "mL"}
